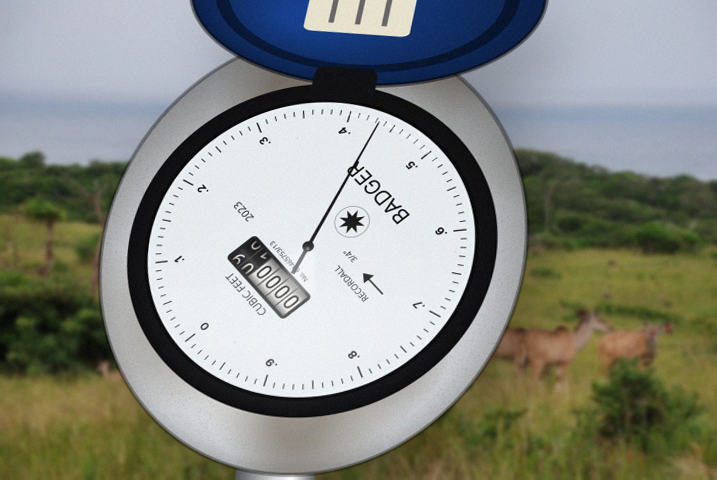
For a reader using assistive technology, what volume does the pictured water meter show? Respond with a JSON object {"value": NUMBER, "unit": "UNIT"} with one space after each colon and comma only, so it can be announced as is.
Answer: {"value": 9.43, "unit": "ft³"}
